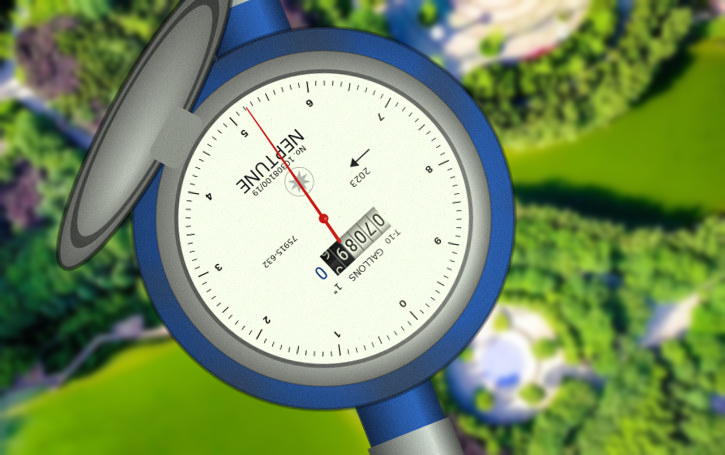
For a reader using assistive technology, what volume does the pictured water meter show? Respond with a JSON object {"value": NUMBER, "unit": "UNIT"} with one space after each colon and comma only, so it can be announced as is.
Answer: {"value": 708955.2, "unit": "gal"}
